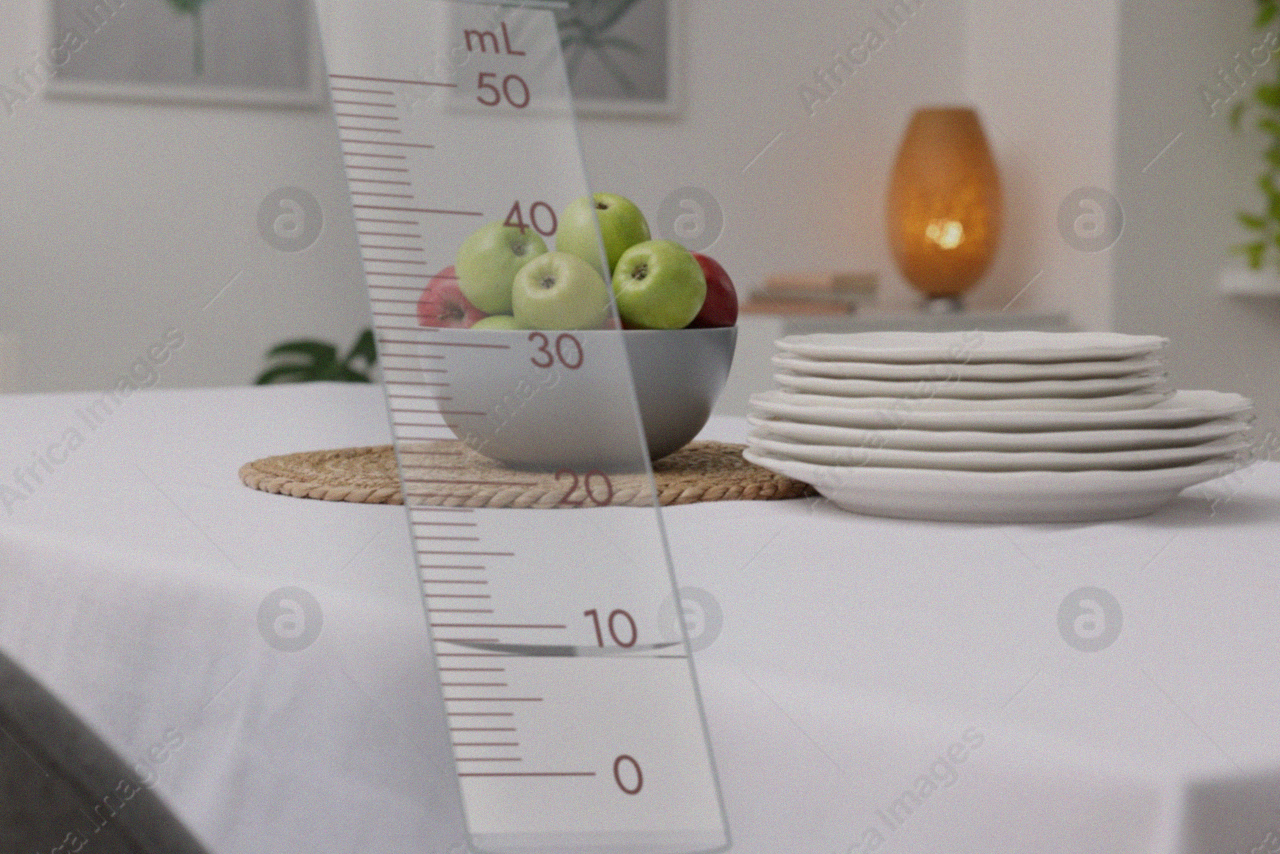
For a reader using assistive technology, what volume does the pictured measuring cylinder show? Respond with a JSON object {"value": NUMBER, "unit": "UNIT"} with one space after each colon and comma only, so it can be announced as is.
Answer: {"value": 8, "unit": "mL"}
